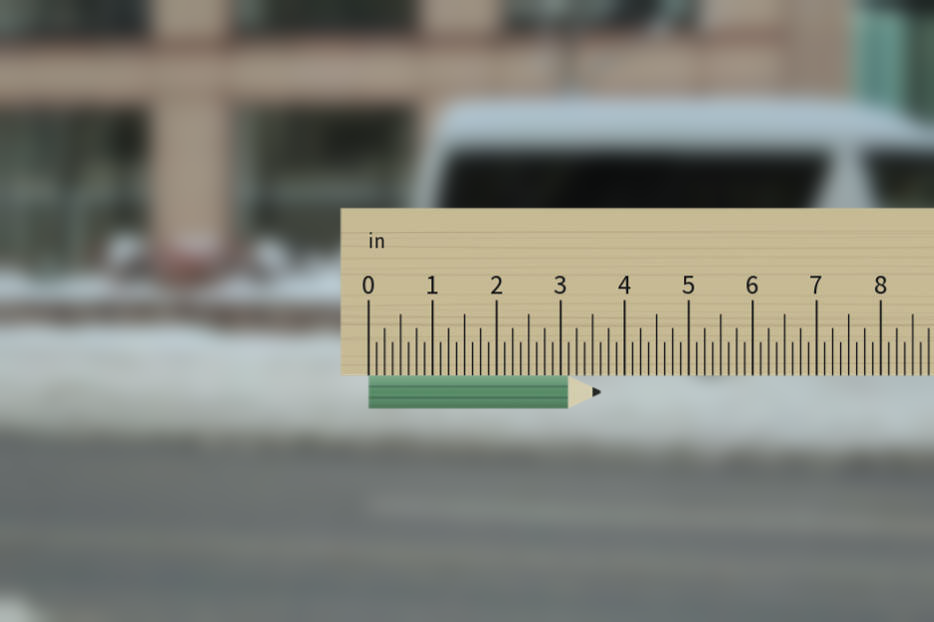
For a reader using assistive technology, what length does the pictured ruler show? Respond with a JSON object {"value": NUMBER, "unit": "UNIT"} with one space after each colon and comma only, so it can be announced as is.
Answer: {"value": 3.625, "unit": "in"}
